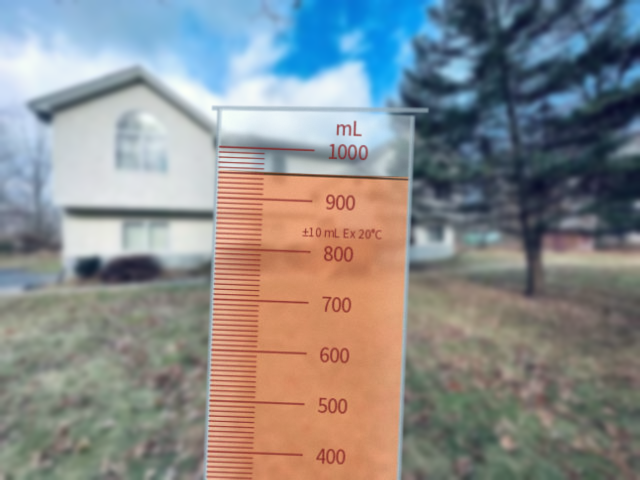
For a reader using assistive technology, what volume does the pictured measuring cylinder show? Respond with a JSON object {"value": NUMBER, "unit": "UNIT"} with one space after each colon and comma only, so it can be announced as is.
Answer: {"value": 950, "unit": "mL"}
